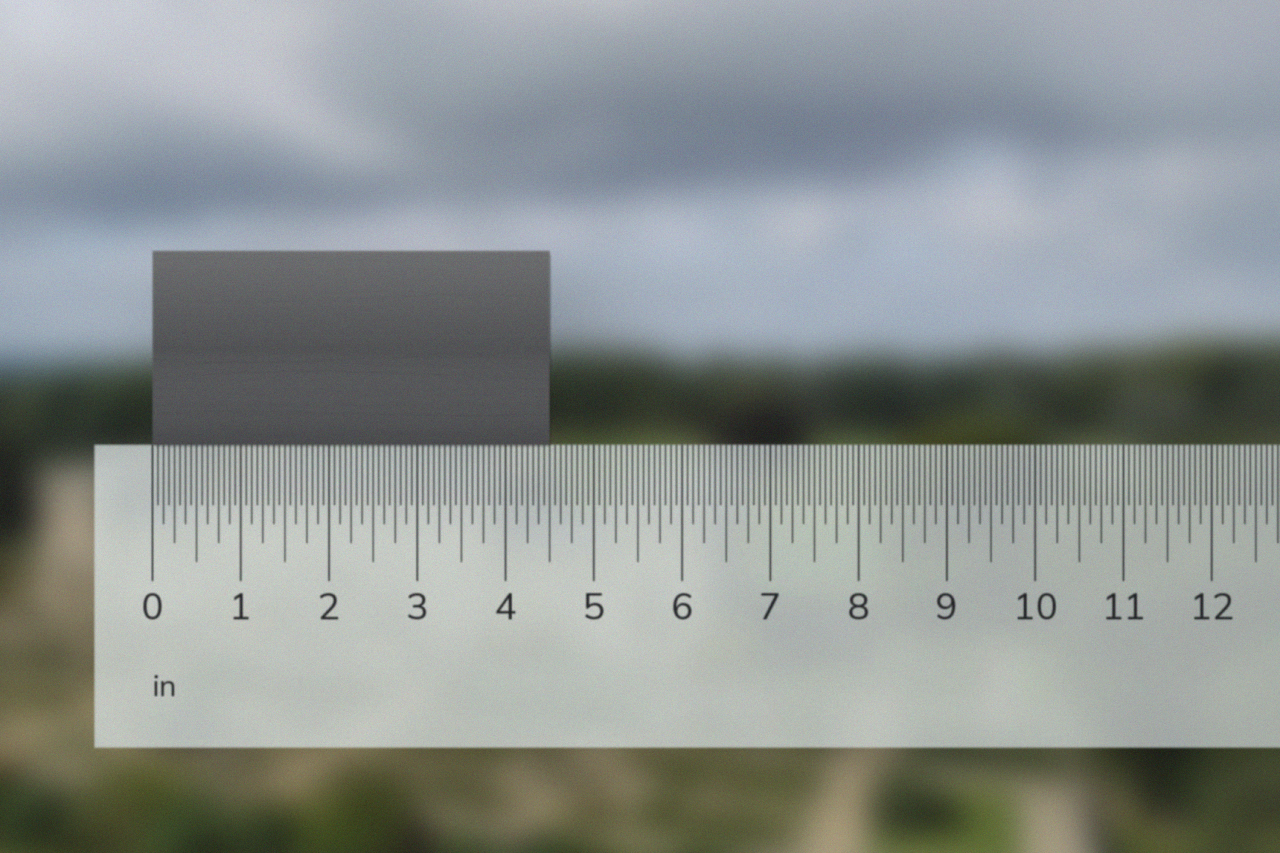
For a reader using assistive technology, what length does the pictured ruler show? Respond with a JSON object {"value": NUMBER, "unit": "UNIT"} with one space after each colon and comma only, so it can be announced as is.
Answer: {"value": 4.5, "unit": "in"}
